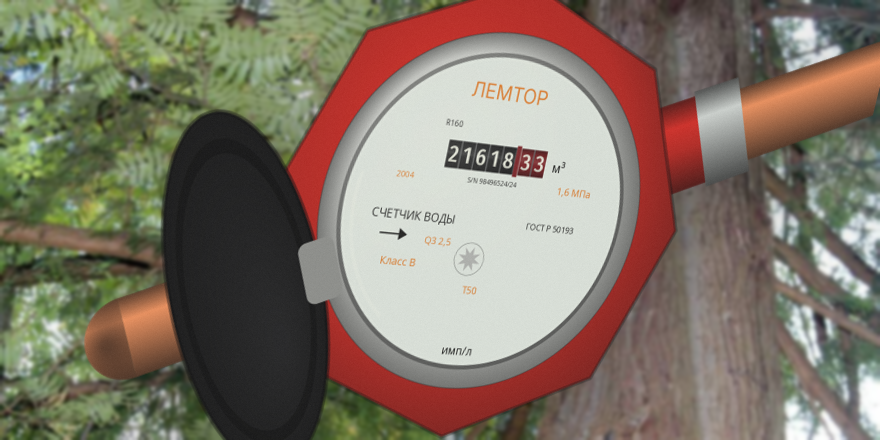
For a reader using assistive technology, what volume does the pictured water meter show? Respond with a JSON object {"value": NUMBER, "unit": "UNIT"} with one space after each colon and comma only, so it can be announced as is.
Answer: {"value": 21618.33, "unit": "m³"}
